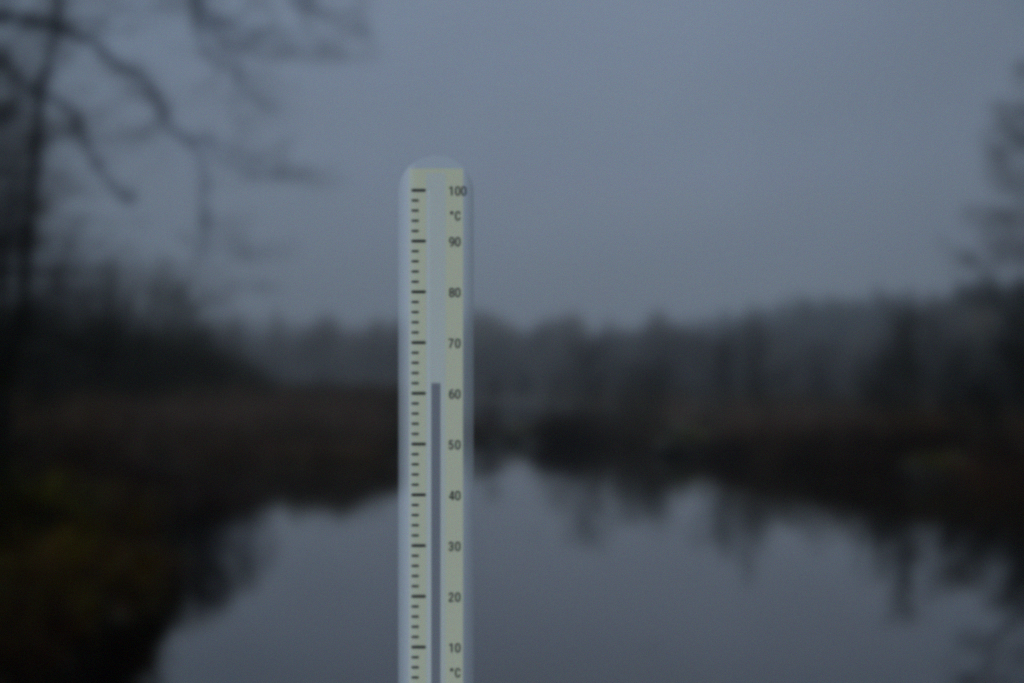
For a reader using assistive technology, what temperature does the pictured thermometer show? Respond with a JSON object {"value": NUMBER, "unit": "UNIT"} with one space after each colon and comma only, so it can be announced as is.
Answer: {"value": 62, "unit": "°C"}
